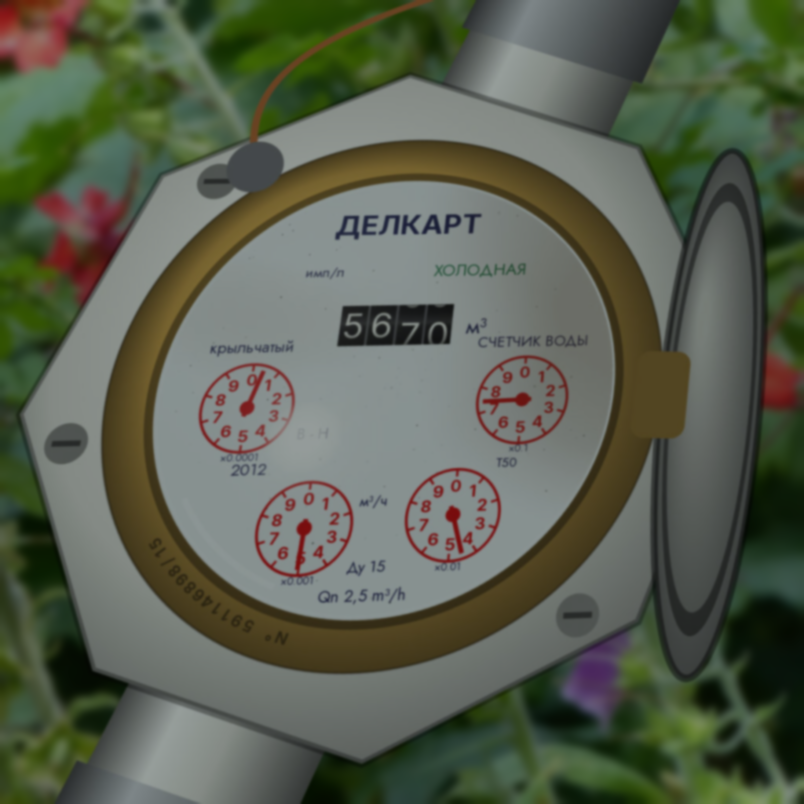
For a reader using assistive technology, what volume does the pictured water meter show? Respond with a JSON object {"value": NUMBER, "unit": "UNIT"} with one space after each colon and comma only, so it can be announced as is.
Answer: {"value": 5669.7450, "unit": "m³"}
